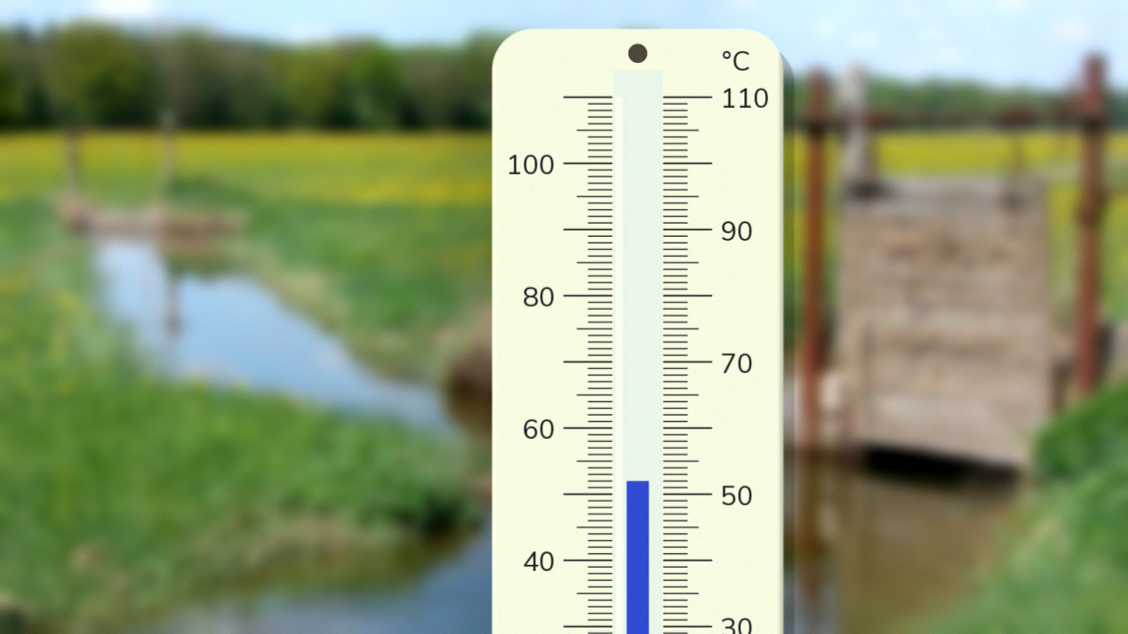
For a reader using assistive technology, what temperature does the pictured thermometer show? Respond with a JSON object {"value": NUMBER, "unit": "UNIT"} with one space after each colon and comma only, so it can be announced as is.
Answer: {"value": 52, "unit": "°C"}
